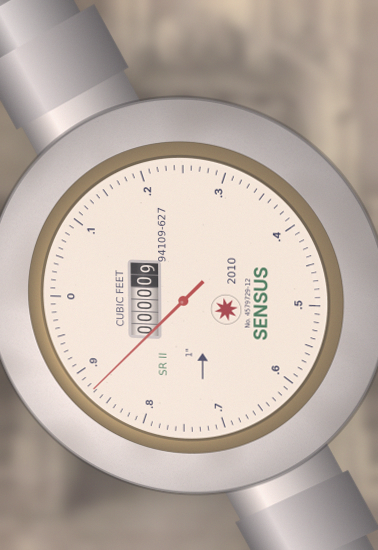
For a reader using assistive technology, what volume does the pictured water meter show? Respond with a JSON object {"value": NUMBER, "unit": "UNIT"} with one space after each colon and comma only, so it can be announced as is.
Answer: {"value": 8.87, "unit": "ft³"}
